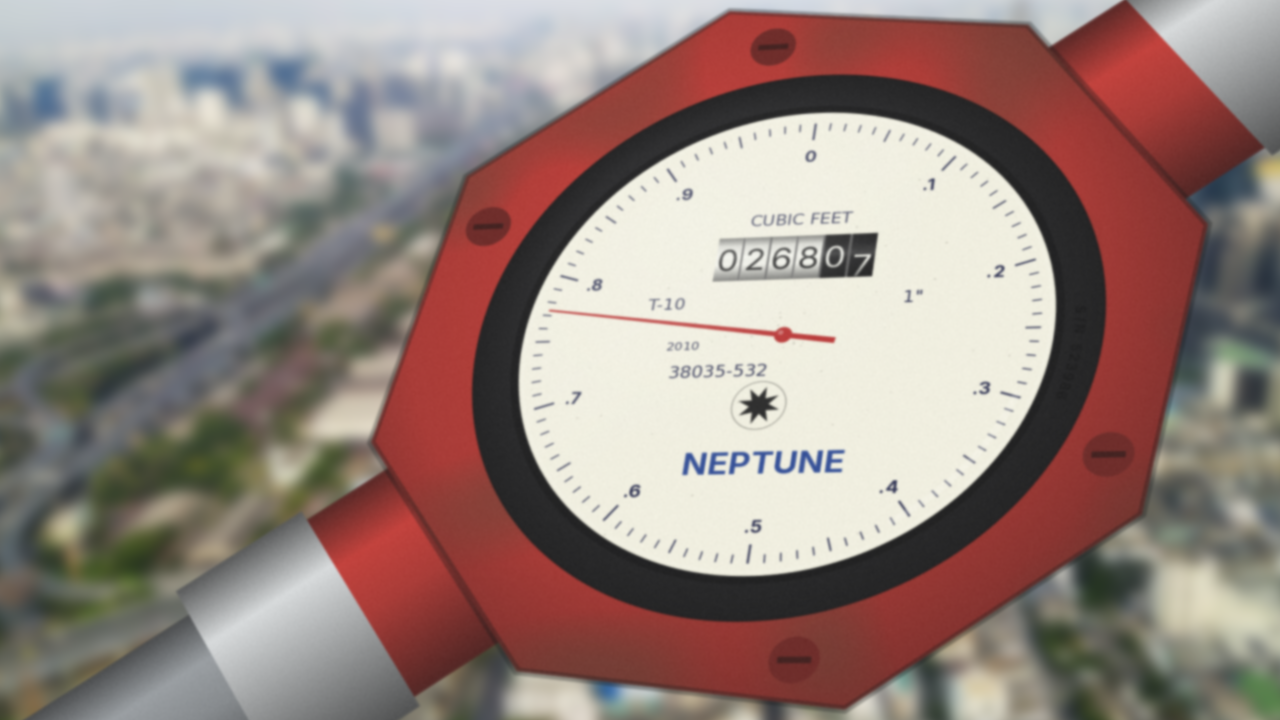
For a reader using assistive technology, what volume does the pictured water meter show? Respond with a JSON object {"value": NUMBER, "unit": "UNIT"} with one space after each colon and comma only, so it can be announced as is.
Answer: {"value": 26806.77, "unit": "ft³"}
